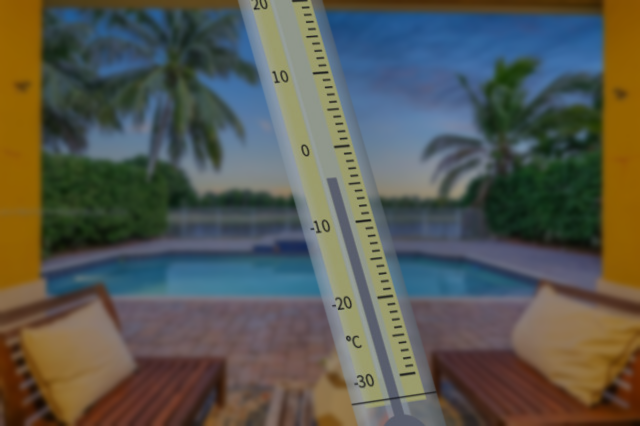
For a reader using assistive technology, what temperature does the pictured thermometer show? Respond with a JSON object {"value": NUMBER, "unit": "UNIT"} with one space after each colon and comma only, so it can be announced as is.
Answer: {"value": -4, "unit": "°C"}
